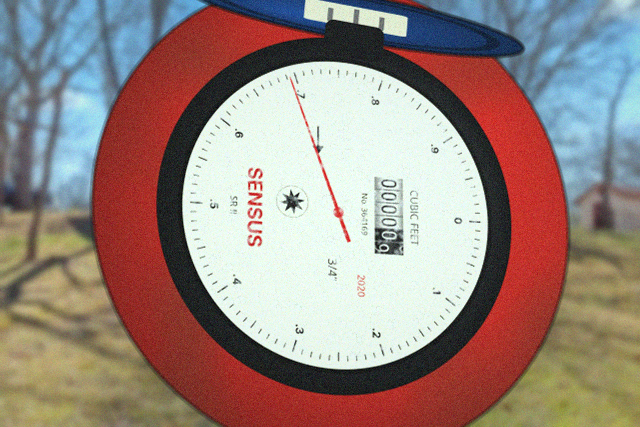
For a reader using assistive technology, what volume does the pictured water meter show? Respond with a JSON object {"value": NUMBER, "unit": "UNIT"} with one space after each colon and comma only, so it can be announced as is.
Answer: {"value": 8.69, "unit": "ft³"}
